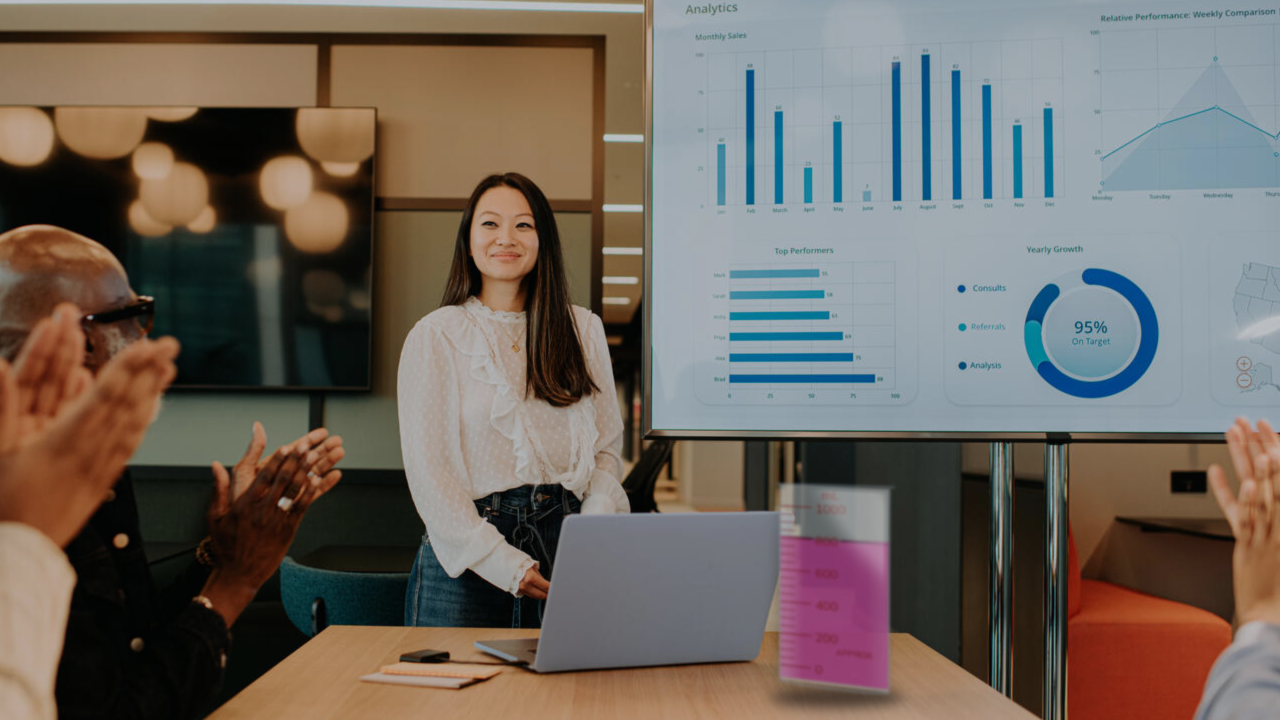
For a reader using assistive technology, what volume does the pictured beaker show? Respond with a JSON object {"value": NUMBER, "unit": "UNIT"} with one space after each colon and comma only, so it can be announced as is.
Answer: {"value": 800, "unit": "mL"}
